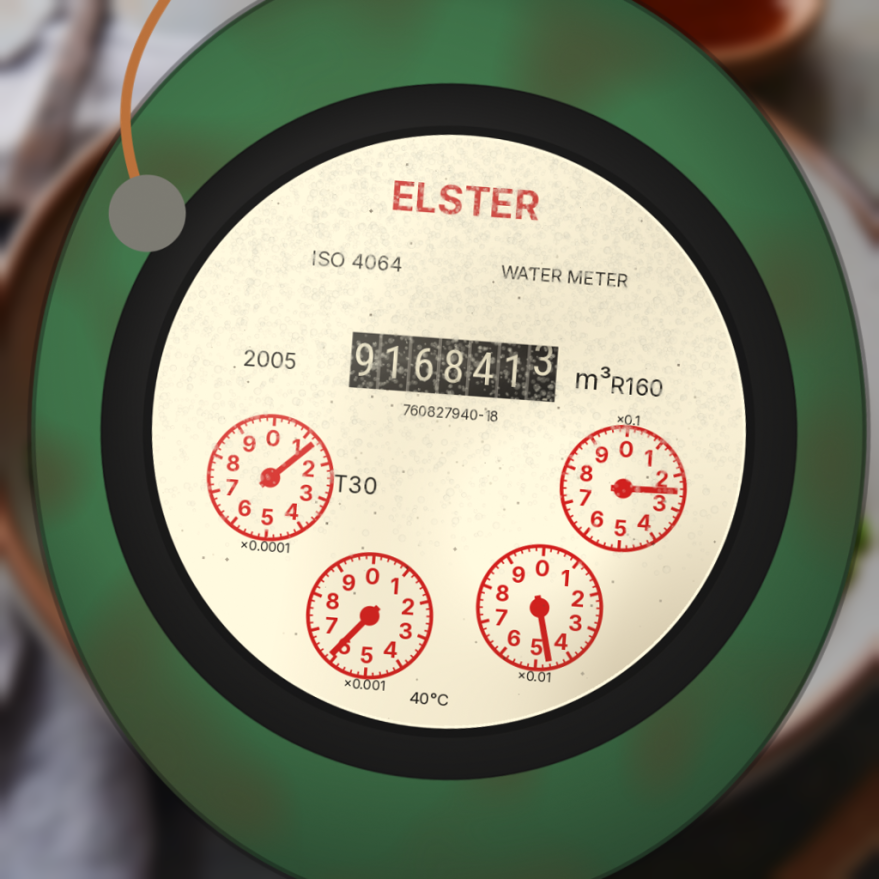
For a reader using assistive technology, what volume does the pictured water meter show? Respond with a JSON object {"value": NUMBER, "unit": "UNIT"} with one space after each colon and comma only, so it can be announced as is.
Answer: {"value": 9168413.2461, "unit": "m³"}
